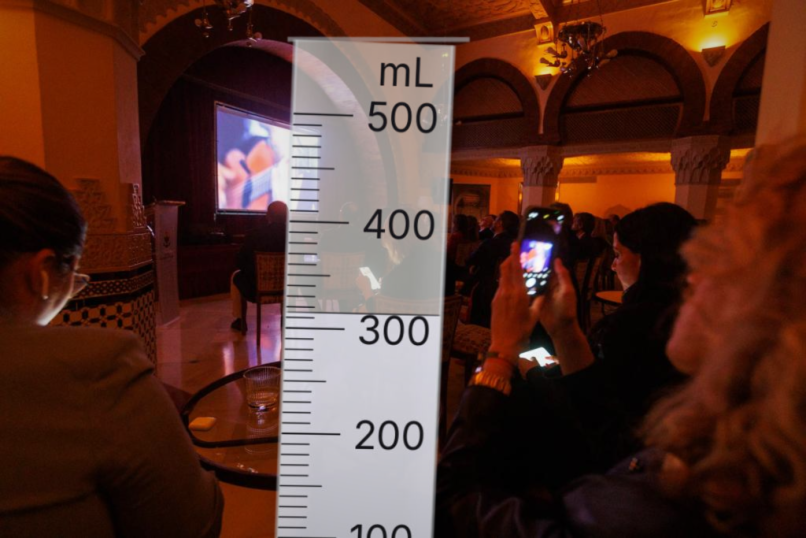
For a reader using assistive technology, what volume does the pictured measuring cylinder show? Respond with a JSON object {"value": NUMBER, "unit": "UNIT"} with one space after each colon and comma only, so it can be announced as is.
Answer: {"value": 315, "unit": "mL"}
